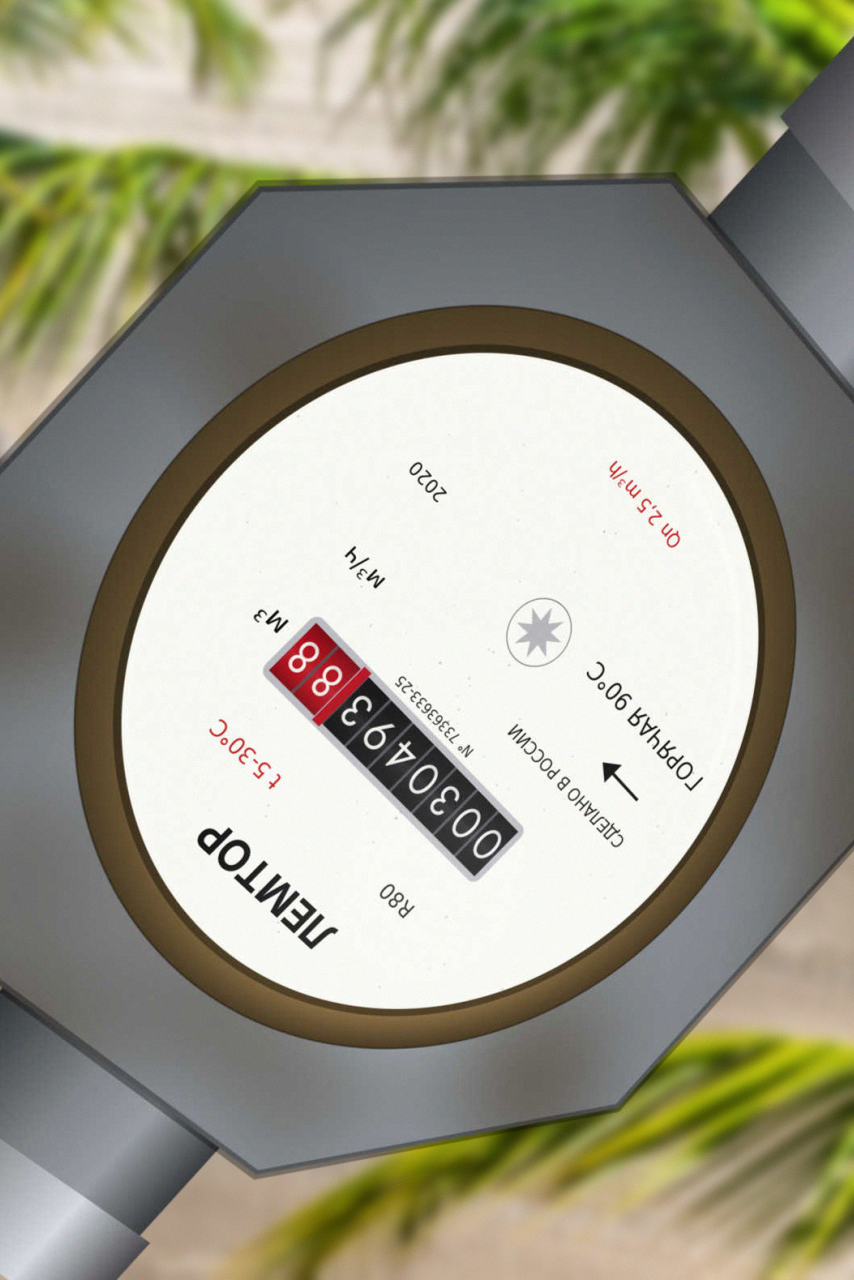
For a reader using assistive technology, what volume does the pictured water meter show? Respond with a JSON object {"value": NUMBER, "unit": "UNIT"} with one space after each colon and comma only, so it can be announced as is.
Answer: {"value": 30493.88, "unit": "m³"}
